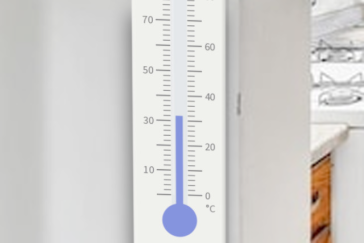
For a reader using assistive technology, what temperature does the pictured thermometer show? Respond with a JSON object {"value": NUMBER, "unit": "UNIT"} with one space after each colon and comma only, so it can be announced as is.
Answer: {"value": 32, "unit": "°C"}
